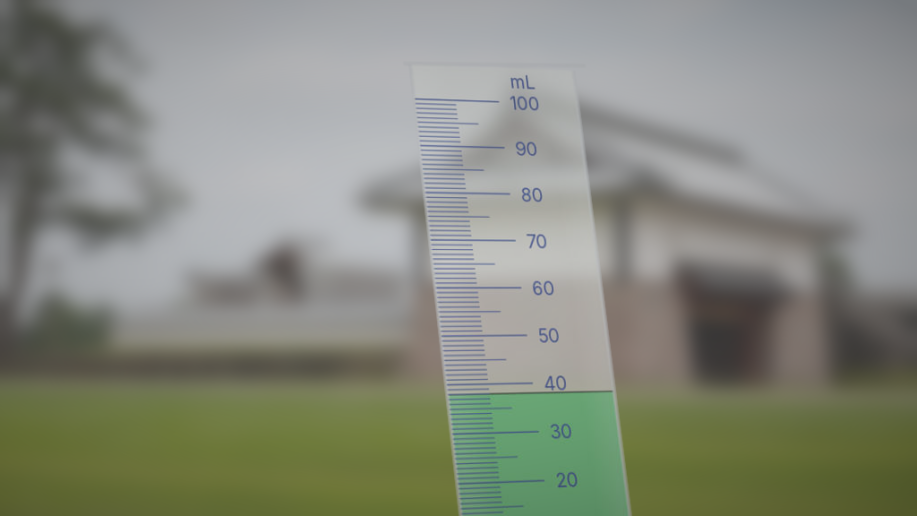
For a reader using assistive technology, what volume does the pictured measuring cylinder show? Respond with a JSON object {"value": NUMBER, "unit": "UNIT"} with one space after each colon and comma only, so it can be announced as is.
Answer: {"value": 38, "unit": "mL"}
